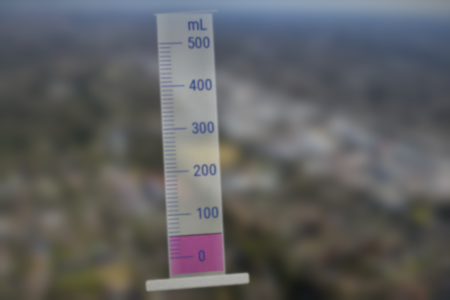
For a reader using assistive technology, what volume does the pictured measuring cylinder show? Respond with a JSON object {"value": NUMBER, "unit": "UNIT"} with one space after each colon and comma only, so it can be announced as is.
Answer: {"value": 50, "unit": "mL"}
